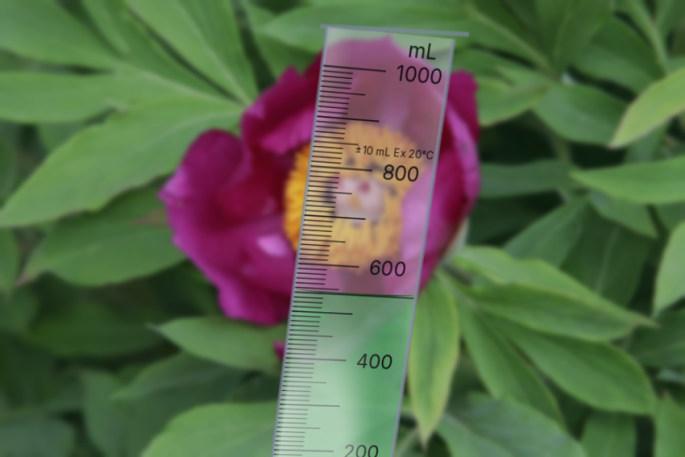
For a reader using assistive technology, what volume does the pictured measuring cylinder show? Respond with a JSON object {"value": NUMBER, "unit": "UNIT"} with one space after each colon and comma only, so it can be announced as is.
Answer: {"value": 540, "unit": "mL"}
